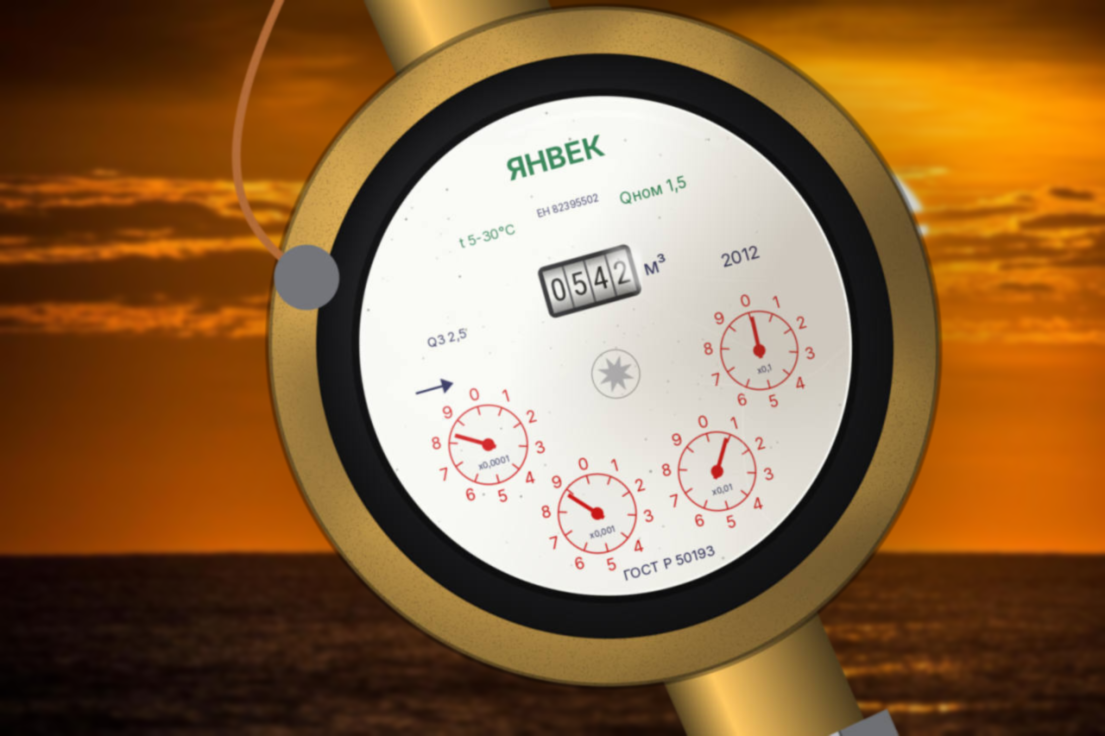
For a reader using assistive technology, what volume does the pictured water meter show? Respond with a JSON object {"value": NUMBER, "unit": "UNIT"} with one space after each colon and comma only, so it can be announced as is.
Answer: {"value": 542.0088, "unit": "m³"}
